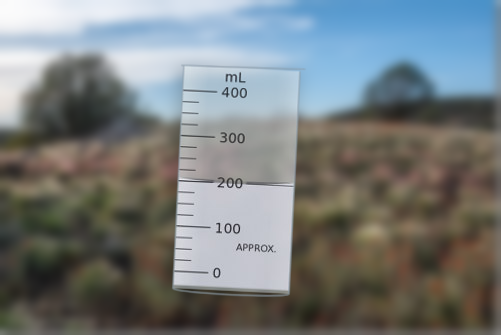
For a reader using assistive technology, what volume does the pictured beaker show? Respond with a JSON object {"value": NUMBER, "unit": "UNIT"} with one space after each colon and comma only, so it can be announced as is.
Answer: {"value": 200, "unit": "mL"}
